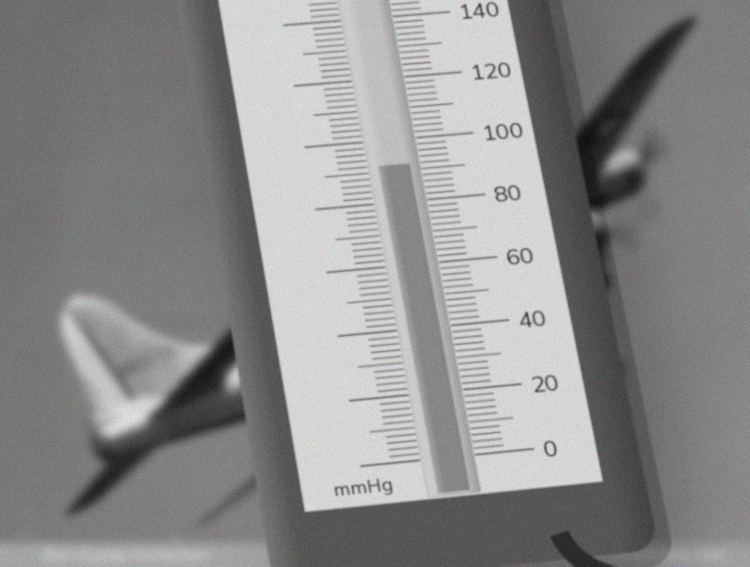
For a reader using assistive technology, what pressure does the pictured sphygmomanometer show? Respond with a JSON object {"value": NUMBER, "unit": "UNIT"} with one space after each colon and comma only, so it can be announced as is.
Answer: {"value": 92, "unit": "mmHg"}
